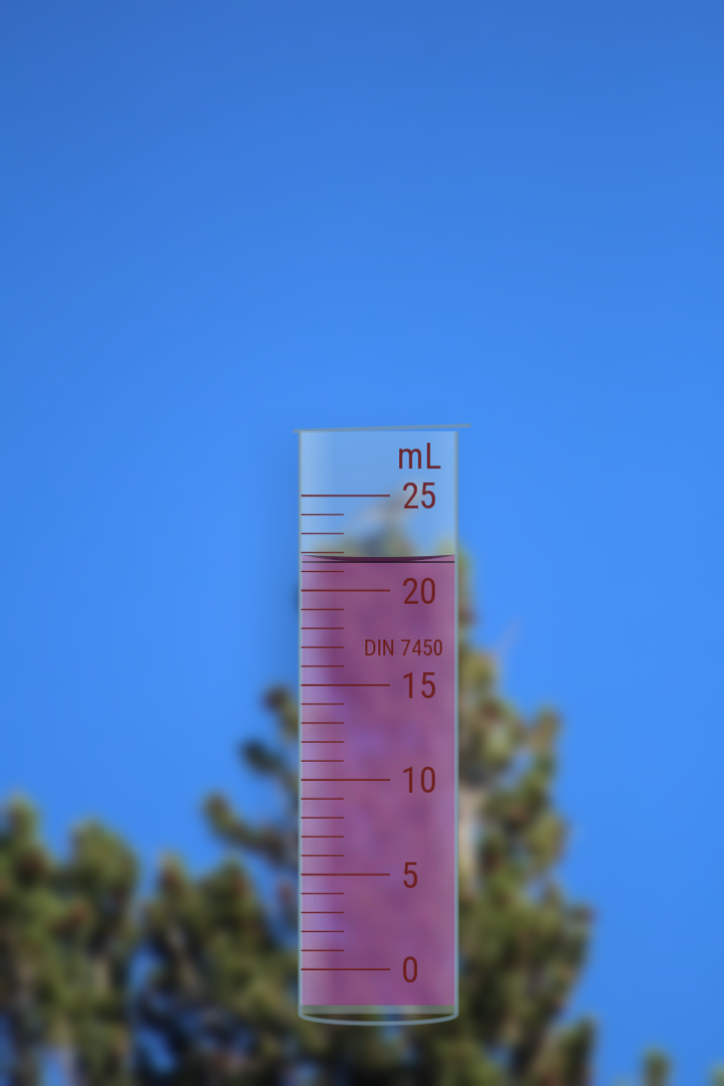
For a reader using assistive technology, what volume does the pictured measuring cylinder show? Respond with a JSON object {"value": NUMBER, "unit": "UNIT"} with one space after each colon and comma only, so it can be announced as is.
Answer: {"value": 21.5, "unit": "mL"}
